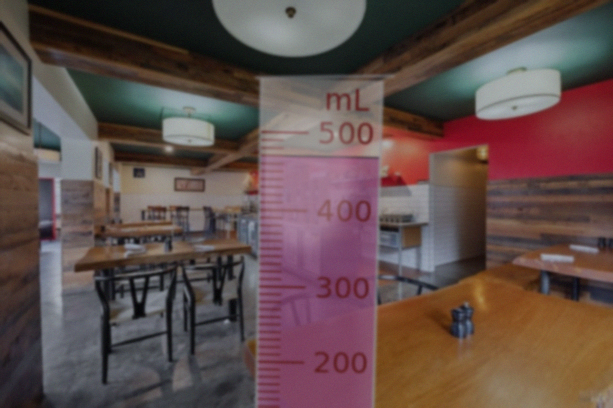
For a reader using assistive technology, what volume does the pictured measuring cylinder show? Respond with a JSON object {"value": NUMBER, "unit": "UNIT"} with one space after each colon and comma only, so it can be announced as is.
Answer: {"value": 470, "unit": "mL"}
